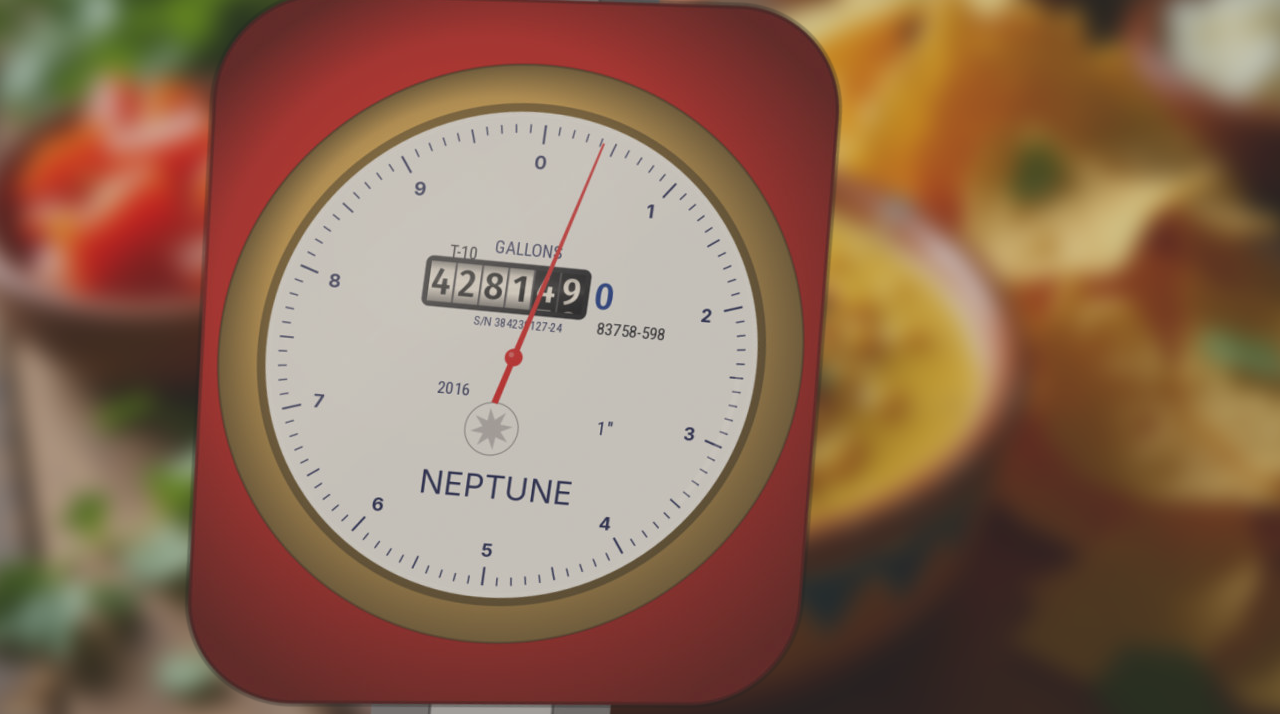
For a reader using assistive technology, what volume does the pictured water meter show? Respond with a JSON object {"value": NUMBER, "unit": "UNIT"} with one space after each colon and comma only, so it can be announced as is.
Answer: {"value": 4281490.4, "unit": "gal"}
